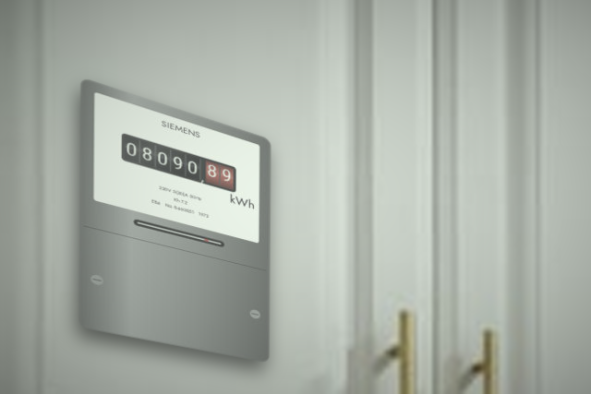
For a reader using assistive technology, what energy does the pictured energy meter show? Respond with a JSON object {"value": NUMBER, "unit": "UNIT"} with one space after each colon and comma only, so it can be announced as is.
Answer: {"value": 8090.89, "unit": "kWh"}
